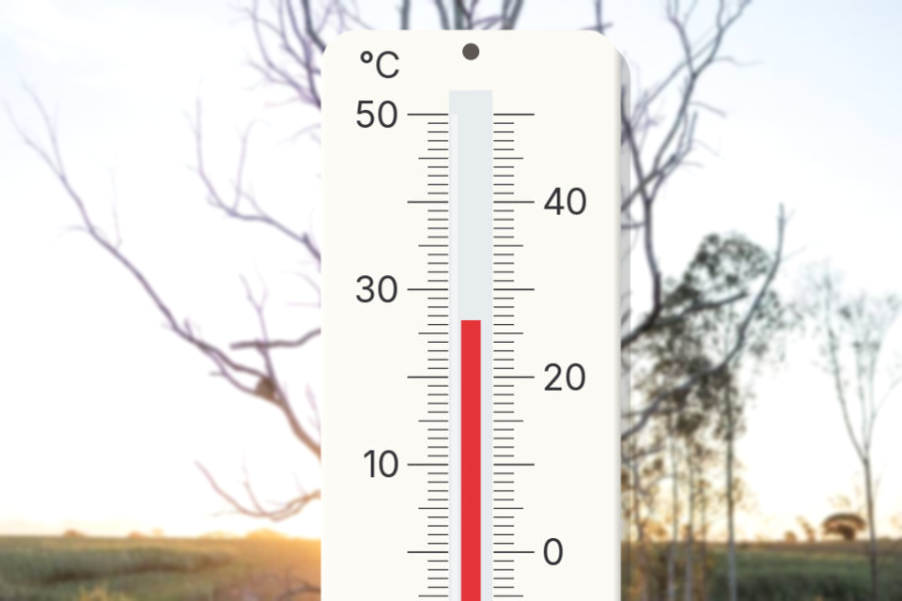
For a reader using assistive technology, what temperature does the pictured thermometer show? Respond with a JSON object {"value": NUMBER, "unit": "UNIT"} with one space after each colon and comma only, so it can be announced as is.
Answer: {"value": 26.5, "unit": "°C"}
